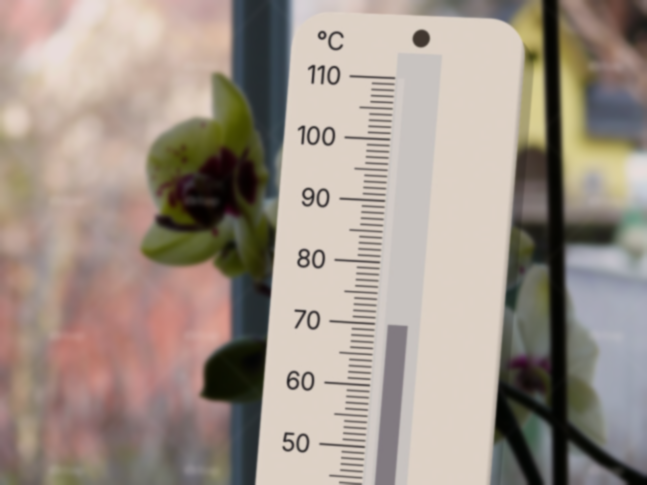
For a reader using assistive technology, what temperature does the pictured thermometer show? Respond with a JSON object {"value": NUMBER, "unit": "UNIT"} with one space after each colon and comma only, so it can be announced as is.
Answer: {"value": 70, "unit": "°C"}
